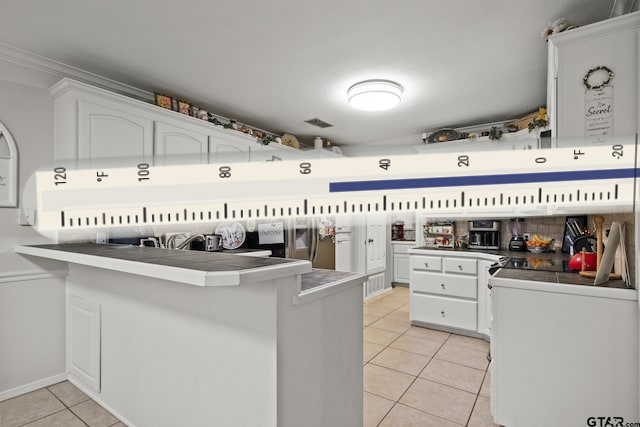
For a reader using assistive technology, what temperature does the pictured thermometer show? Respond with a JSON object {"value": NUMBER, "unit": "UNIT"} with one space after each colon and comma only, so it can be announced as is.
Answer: {"value": 54, "unit": "°F"}
